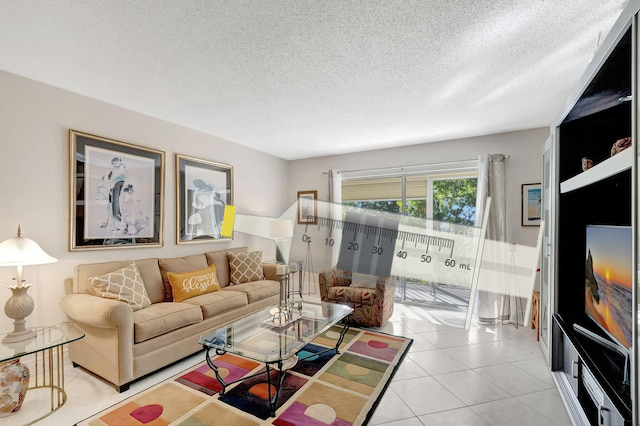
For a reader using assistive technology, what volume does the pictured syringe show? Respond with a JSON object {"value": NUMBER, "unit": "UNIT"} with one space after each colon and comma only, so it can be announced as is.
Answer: {"value": 15, "unit": "mL"}
